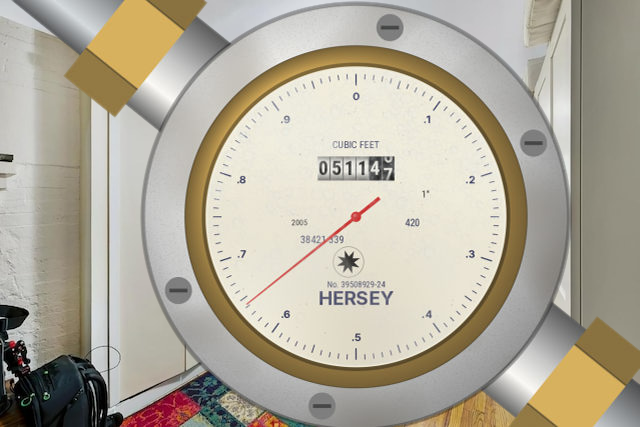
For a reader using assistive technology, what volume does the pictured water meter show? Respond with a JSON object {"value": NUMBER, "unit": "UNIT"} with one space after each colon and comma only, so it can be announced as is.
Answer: {"value": 51146.64, "unit": "ft³"}
